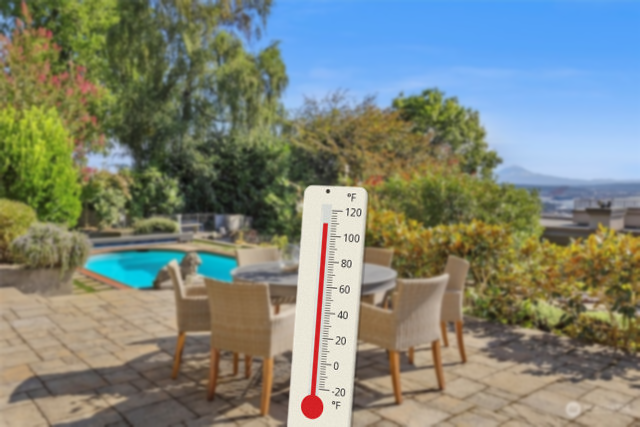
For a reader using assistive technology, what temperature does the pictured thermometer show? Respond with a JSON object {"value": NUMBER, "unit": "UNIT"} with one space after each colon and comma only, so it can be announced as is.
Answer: {"value": 110, "unit": "°F"}
